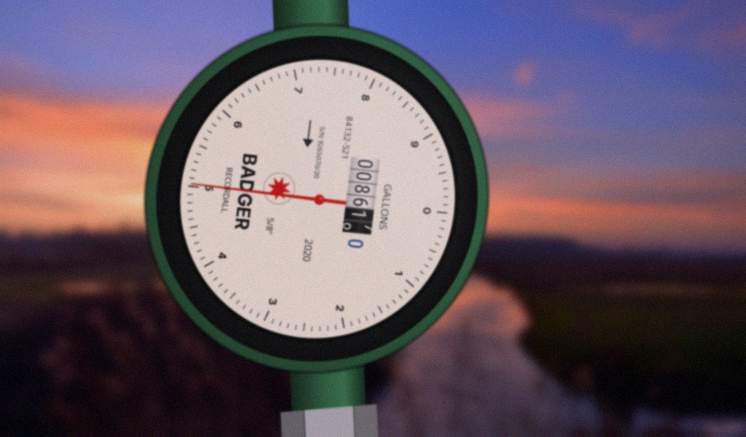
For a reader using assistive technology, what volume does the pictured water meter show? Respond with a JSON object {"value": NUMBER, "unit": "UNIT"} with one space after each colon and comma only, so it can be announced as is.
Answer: {"value": 86175.0, "unit": "gal"}
